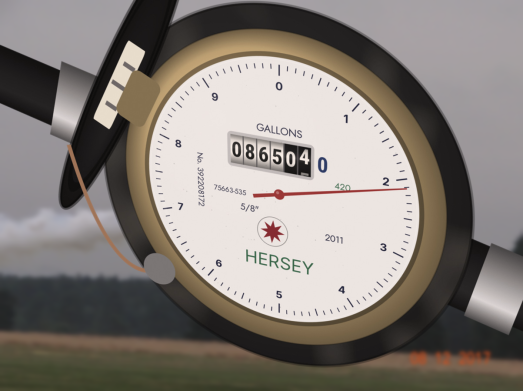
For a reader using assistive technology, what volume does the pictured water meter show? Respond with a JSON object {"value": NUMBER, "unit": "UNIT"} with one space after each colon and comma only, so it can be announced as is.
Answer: {"value": 865042.1, "unit": "gal"}
